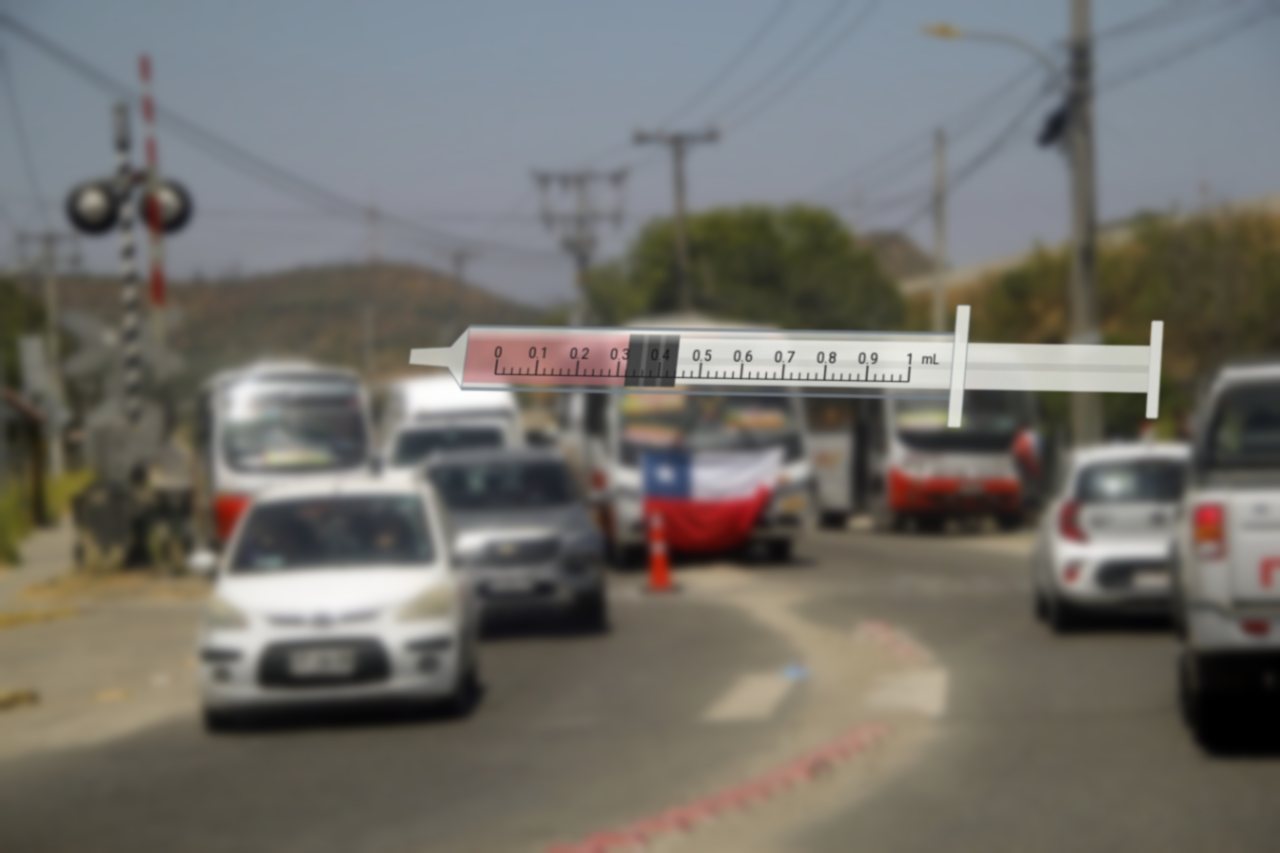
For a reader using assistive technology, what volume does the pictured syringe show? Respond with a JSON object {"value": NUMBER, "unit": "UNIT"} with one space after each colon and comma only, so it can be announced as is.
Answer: {"value": 0.32, "unit": "mL"}
